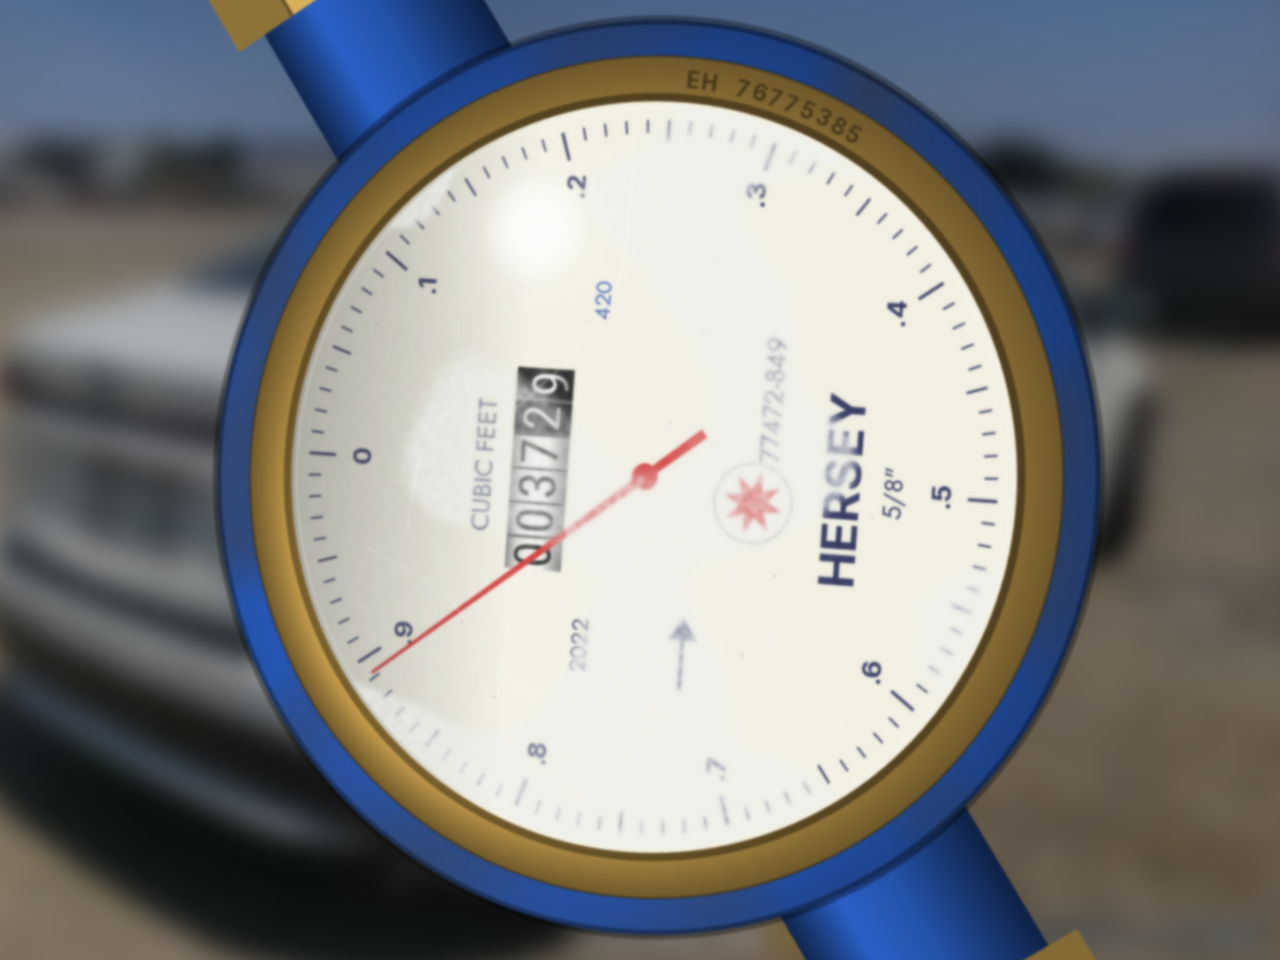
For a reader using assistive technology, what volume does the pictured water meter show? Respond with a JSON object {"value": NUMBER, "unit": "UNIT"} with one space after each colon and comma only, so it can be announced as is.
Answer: {"value": 3728.89, "unit": "ft³"}
